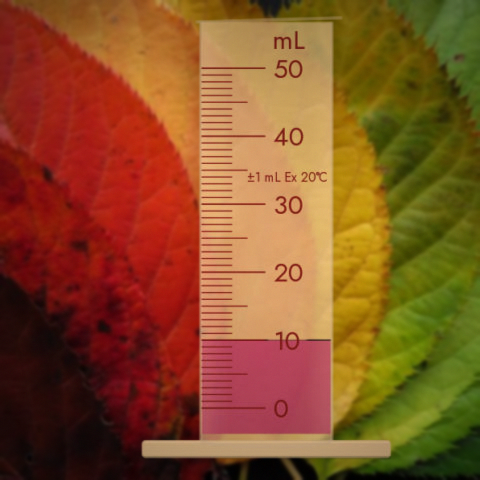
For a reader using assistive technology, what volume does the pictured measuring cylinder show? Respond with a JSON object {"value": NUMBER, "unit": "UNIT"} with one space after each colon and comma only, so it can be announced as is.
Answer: {"value": 10, "unit": "mL"}
